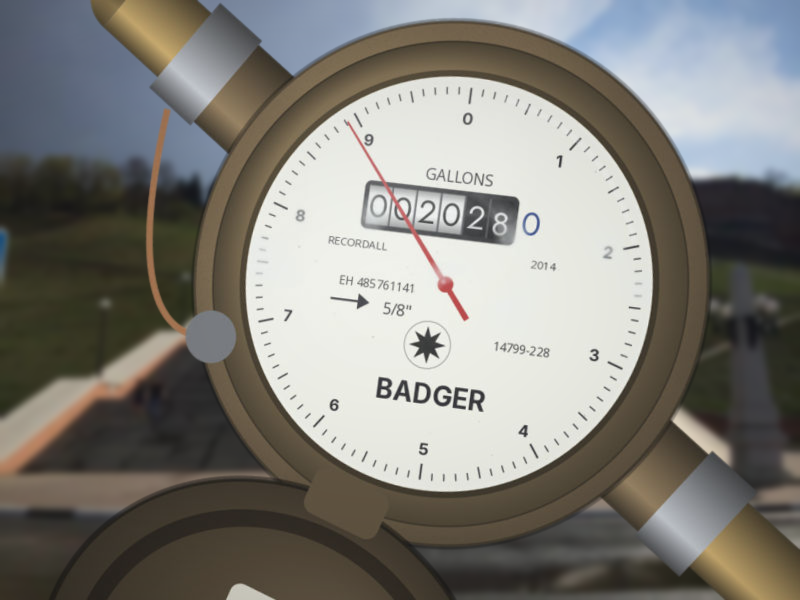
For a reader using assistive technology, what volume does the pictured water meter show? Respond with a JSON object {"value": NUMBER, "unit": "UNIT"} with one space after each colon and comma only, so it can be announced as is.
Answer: {"value": 20278.9, "unit": "gal"}
